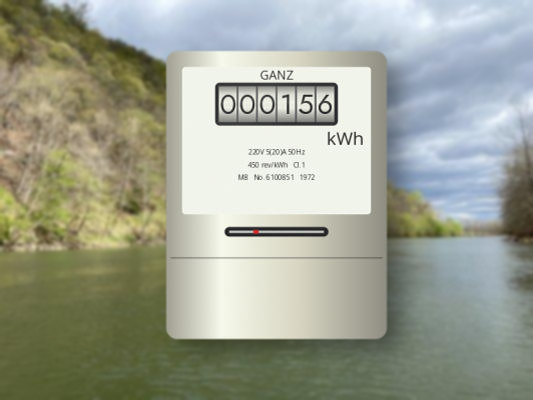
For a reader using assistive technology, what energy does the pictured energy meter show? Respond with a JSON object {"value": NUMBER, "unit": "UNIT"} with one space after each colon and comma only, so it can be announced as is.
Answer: {"value": 156, "unit": "kWh"}
